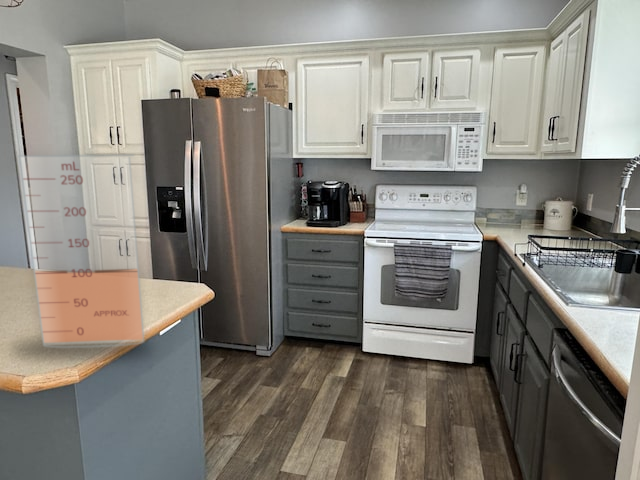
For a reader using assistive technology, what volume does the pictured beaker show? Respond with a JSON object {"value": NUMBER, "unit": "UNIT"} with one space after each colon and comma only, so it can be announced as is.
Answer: {"value": 100, "unit": "mL"}
